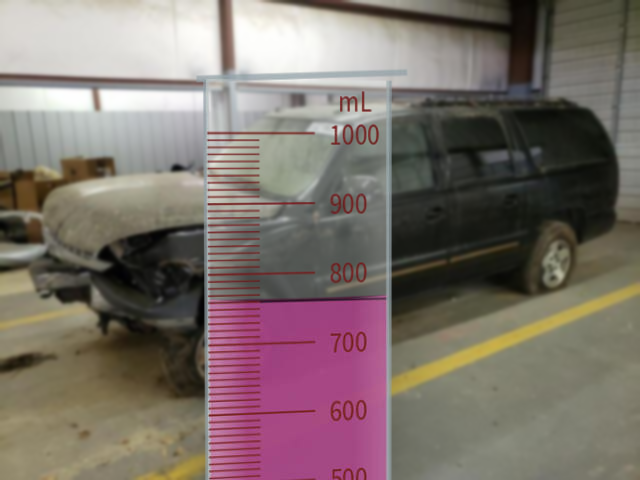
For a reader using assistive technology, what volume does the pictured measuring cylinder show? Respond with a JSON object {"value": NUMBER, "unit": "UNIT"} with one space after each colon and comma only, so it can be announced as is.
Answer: {"value": 760, "unit": "mL"}
